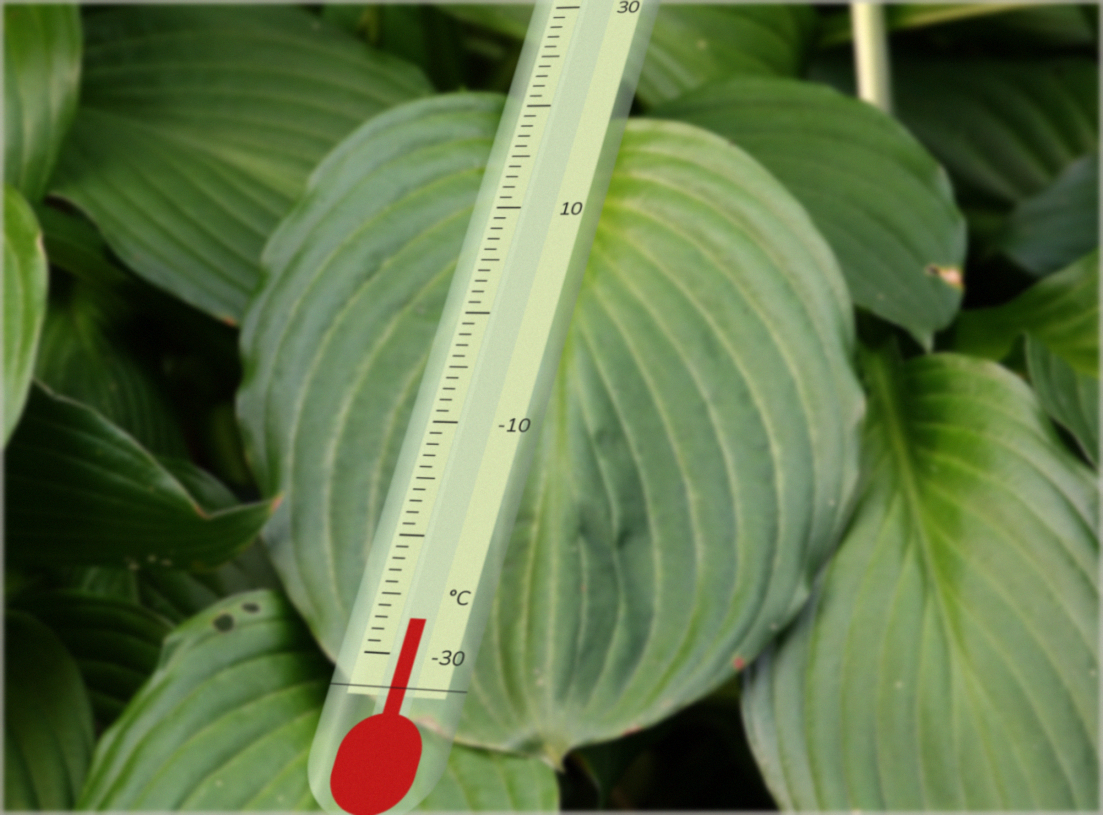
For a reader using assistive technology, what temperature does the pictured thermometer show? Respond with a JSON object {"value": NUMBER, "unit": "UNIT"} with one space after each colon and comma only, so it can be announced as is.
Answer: {"value": -27, "unit": "°C"}
